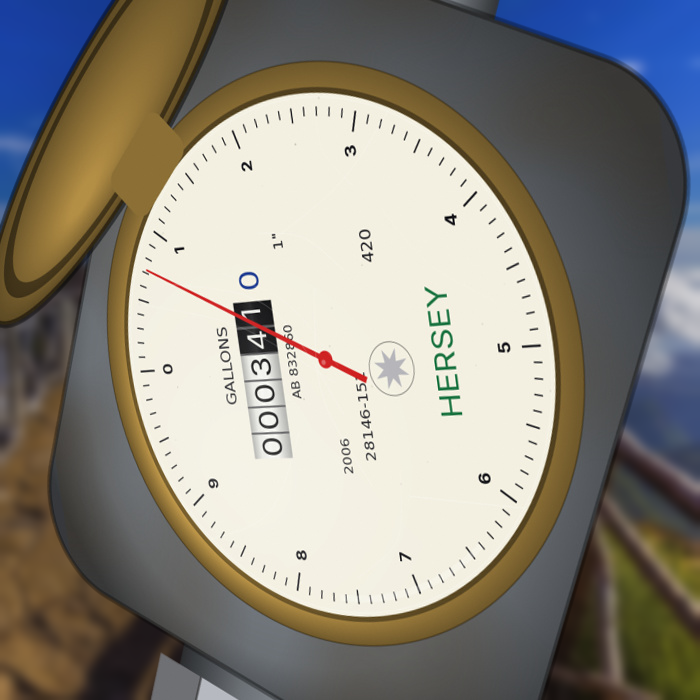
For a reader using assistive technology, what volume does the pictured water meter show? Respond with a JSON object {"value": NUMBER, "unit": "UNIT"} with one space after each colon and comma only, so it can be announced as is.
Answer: {"value": 3410.7, "unit": "gal"}
